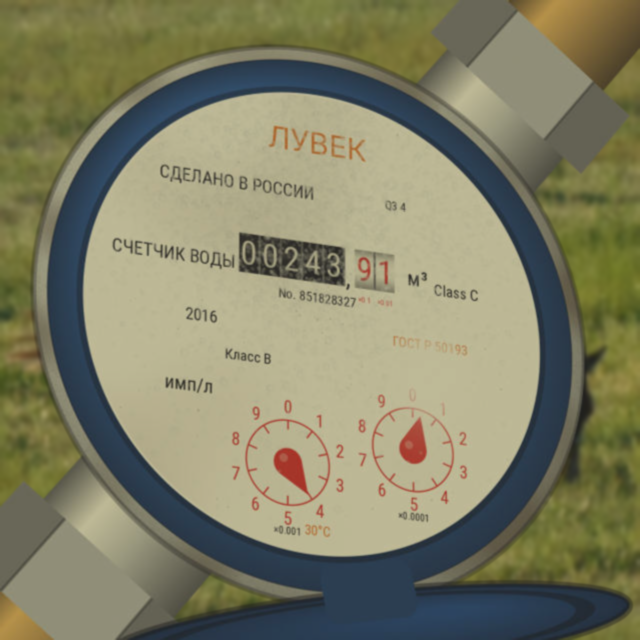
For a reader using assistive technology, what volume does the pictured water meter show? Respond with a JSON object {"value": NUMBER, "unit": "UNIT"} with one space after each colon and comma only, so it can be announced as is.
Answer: {"value": 243.9140, "unit": "m³"}
